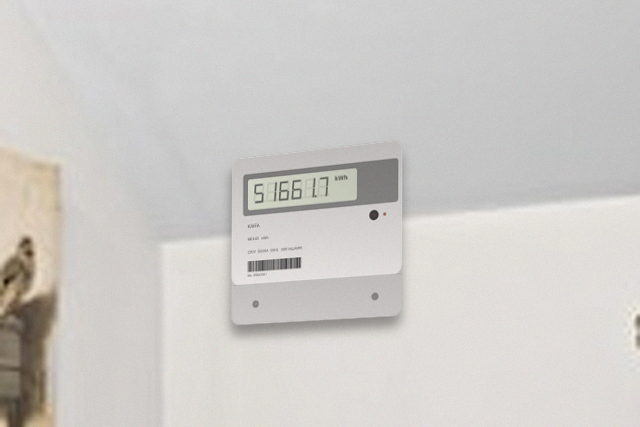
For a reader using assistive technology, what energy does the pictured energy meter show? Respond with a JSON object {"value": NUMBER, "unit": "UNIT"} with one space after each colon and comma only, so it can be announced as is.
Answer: {"value": 51661.7, "unit": "kWh"}
